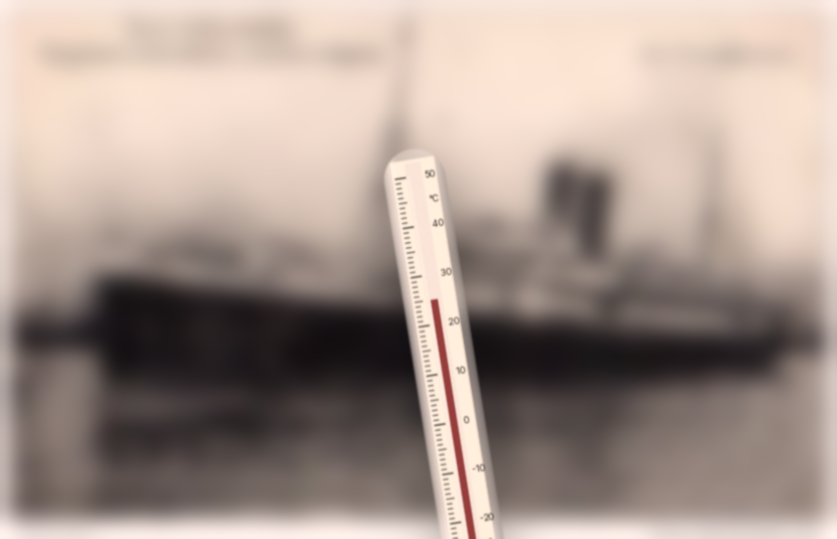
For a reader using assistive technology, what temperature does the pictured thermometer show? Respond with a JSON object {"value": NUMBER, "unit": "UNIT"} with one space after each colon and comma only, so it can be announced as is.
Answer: {"value": 25, "unit": "°C"}
